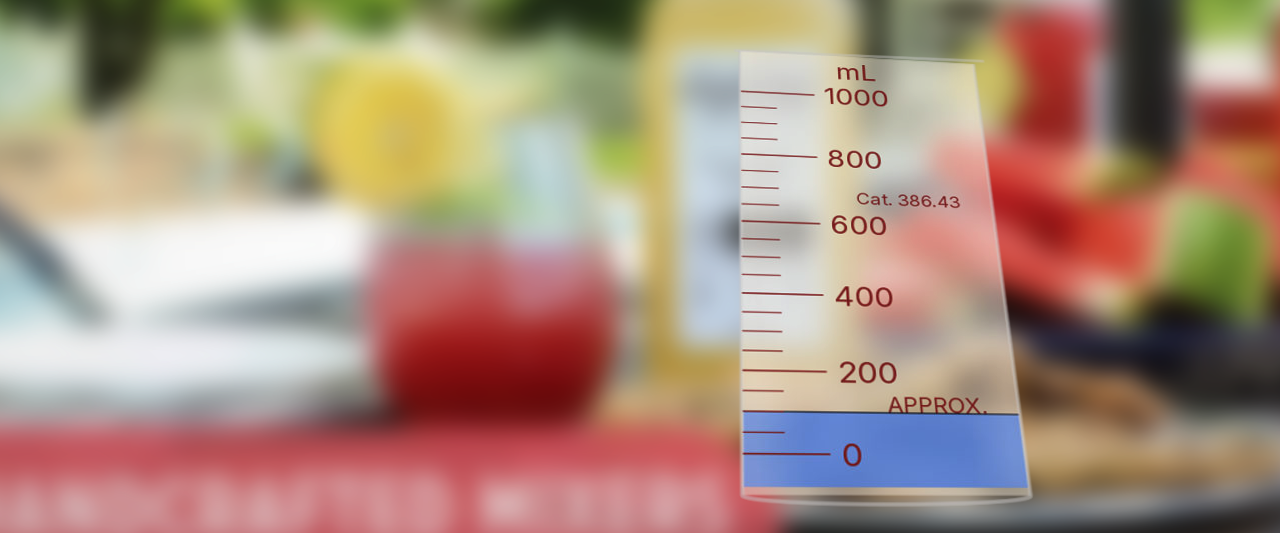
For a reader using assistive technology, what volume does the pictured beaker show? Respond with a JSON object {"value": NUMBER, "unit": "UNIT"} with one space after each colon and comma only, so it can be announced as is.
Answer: {"value": 100, "unit": "mL"}
